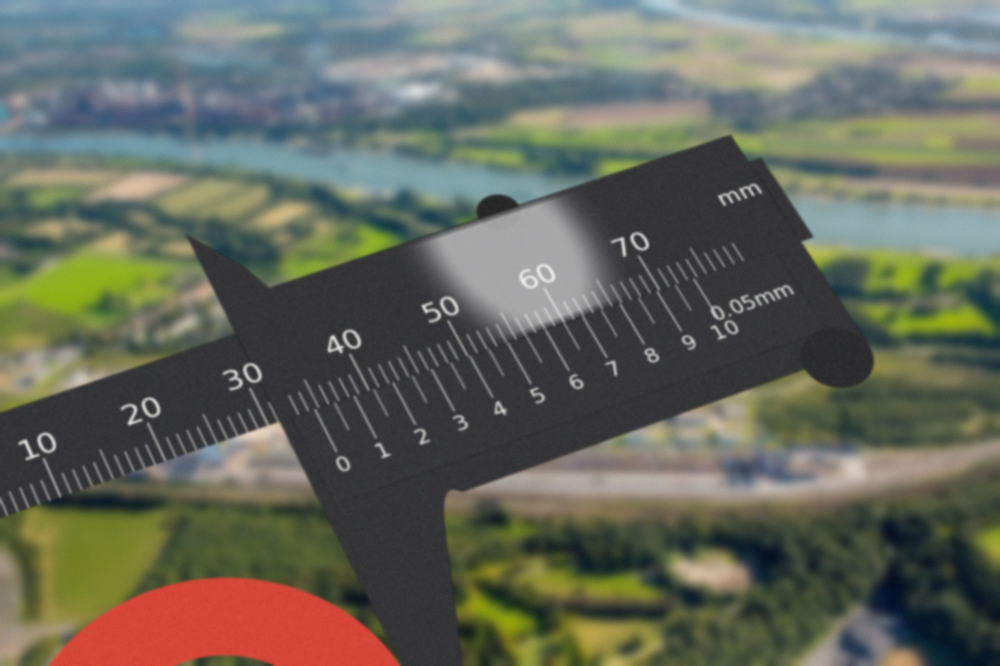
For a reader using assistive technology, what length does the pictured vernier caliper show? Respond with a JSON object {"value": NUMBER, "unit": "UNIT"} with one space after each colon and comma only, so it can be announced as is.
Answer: {"value": 34.6, "unit": "mm"}
